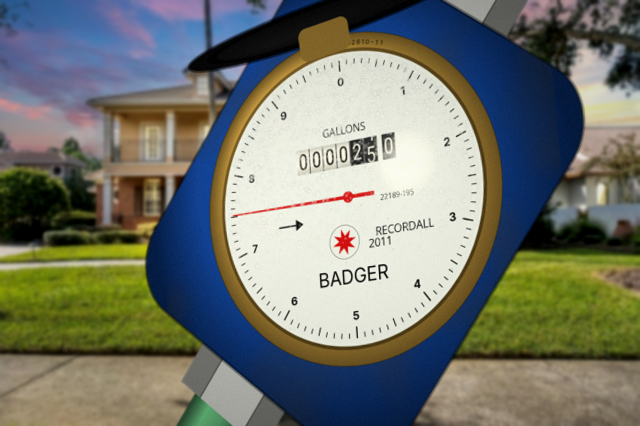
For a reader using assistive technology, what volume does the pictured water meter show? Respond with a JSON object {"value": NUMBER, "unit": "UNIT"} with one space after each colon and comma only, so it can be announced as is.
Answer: {"value": 247.5, "unit": "gal"}
